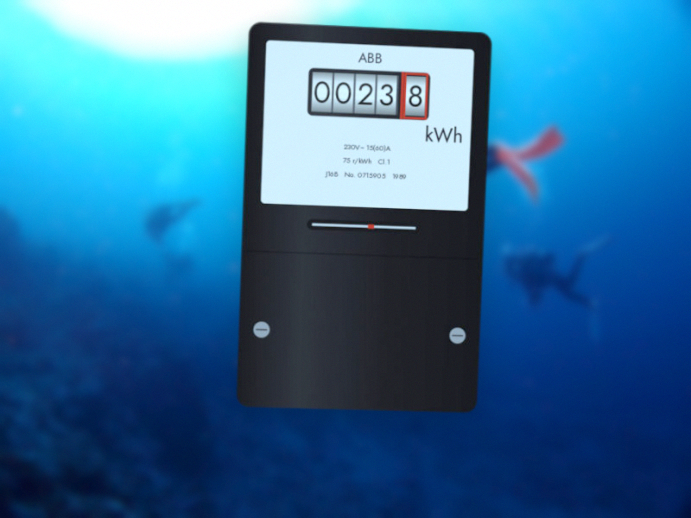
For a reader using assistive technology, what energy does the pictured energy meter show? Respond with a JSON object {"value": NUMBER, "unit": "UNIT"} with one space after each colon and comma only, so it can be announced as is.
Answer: {"value": 23.8, "unit": "kWh"}
